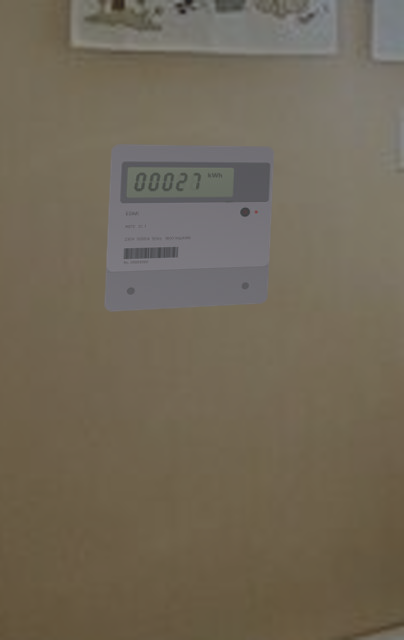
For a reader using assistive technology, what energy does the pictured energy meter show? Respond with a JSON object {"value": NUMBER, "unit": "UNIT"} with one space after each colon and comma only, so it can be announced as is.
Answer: {"value": 27, "unit": "kWh"}
